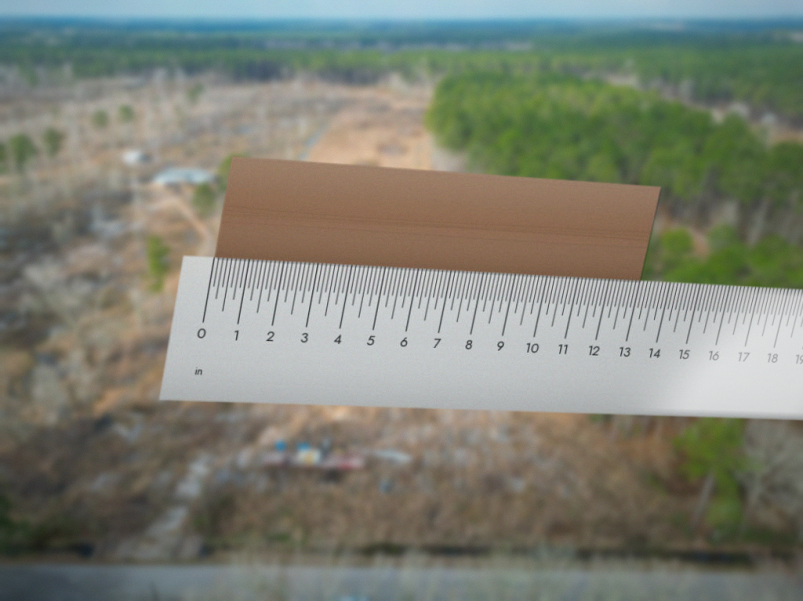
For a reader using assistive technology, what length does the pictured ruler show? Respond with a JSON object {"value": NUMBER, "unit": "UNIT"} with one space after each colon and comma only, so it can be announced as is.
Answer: {"value": 13, "unit": "in"}
